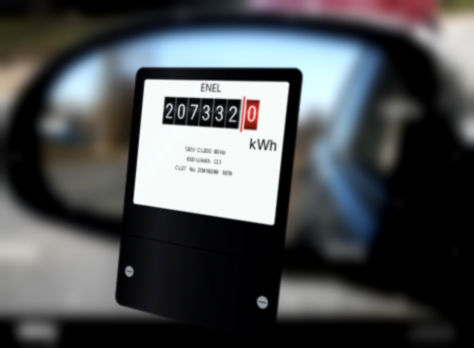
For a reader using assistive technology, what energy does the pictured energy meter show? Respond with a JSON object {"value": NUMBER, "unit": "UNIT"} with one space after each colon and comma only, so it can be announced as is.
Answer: {"value": 207332.0, "unit": "kWh"}
